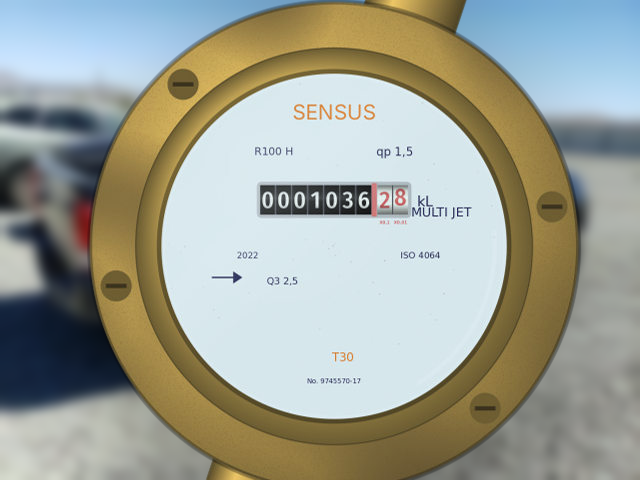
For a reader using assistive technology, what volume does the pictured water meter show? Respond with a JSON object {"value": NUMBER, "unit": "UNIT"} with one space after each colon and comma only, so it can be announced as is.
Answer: {"value": 1036.28, "unit": "kL"}
